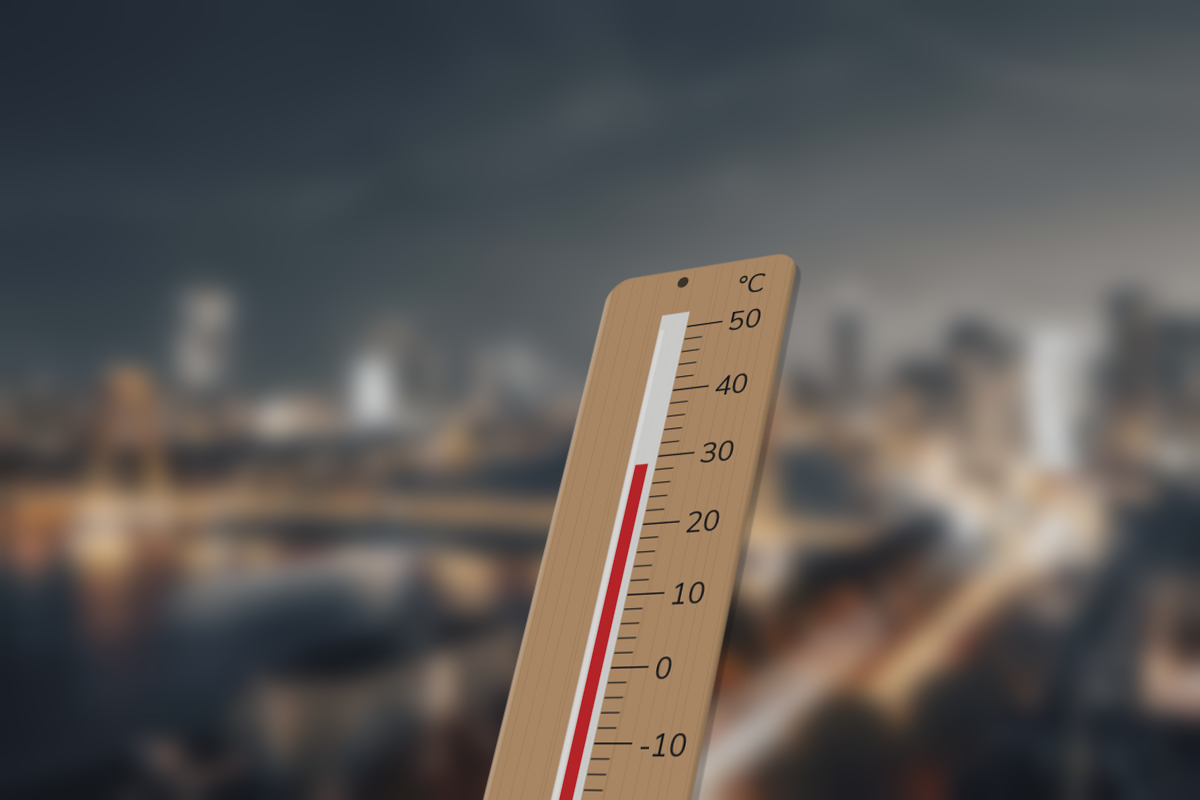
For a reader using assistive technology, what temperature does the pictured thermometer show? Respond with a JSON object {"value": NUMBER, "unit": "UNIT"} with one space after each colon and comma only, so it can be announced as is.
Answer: {"value": 29, "unit": "°C"}
